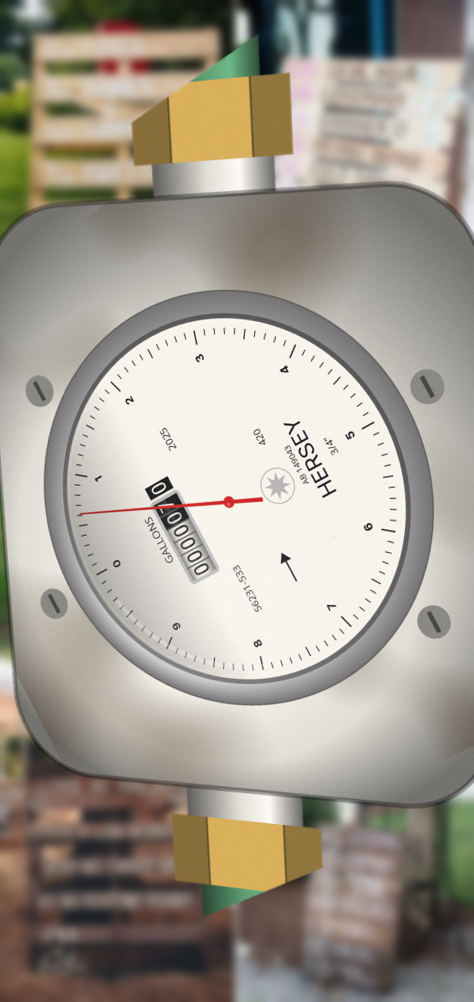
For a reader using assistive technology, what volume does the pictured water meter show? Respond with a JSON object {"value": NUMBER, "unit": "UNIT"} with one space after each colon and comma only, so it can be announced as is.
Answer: {"value": 70.6, "unit": "gal"}
